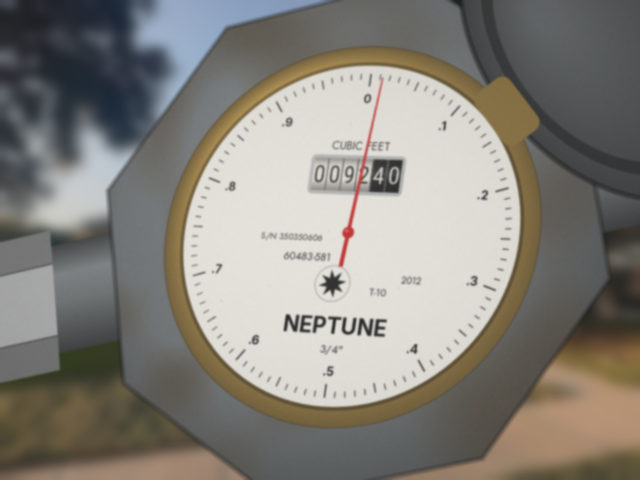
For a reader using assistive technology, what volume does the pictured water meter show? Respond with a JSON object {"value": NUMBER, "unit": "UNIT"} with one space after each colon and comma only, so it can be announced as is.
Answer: {"value": 9240.01, "unit": "ft³"}
